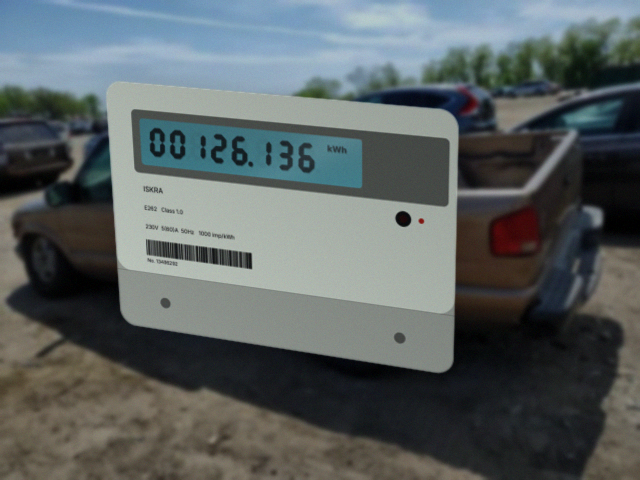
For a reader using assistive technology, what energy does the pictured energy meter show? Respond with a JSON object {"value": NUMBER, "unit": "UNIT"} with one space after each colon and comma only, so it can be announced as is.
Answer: {"value": 126.136, "unit": "kWh"}
